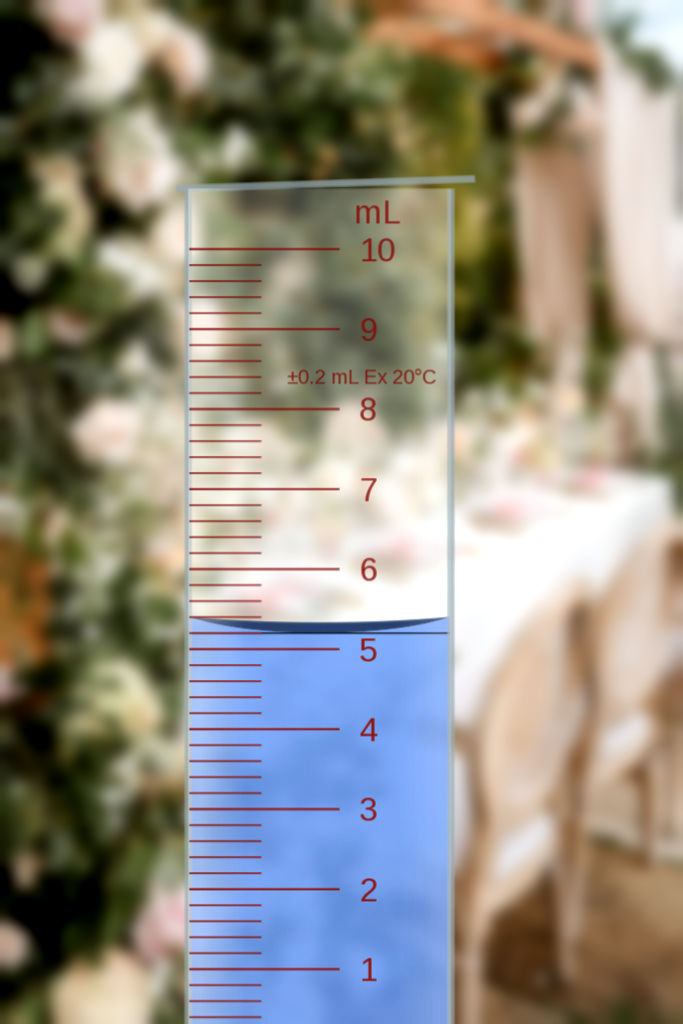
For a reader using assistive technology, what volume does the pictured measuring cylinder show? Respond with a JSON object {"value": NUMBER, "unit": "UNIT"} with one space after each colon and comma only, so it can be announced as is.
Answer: {"value": 5.2, "unit": "mL"}
